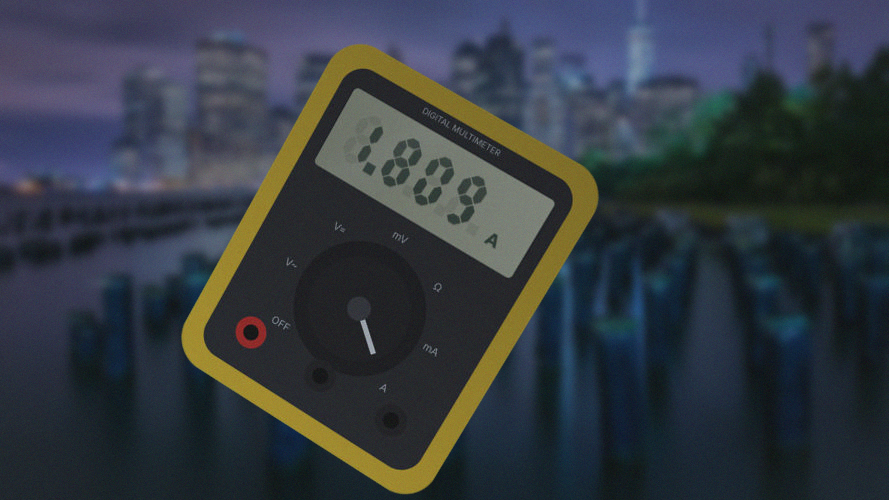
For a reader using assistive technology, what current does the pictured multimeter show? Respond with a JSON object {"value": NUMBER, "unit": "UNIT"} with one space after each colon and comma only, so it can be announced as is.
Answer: {"value": 1.809, "unit": "A"}
